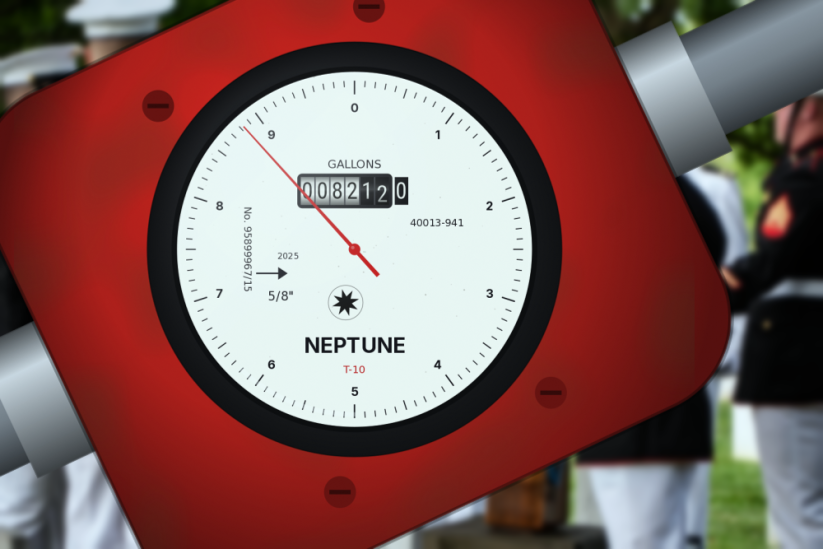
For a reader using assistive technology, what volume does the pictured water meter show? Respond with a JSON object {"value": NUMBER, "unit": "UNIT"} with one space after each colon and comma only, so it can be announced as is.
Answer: {"value": 82118.8, "unit": "gal"}
